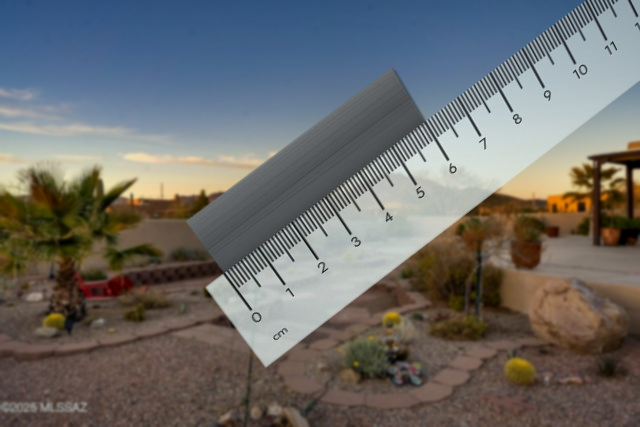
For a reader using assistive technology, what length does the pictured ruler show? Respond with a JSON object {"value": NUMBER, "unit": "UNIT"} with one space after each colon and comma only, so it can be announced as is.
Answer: {"value": 6, "unit": "cm"}
